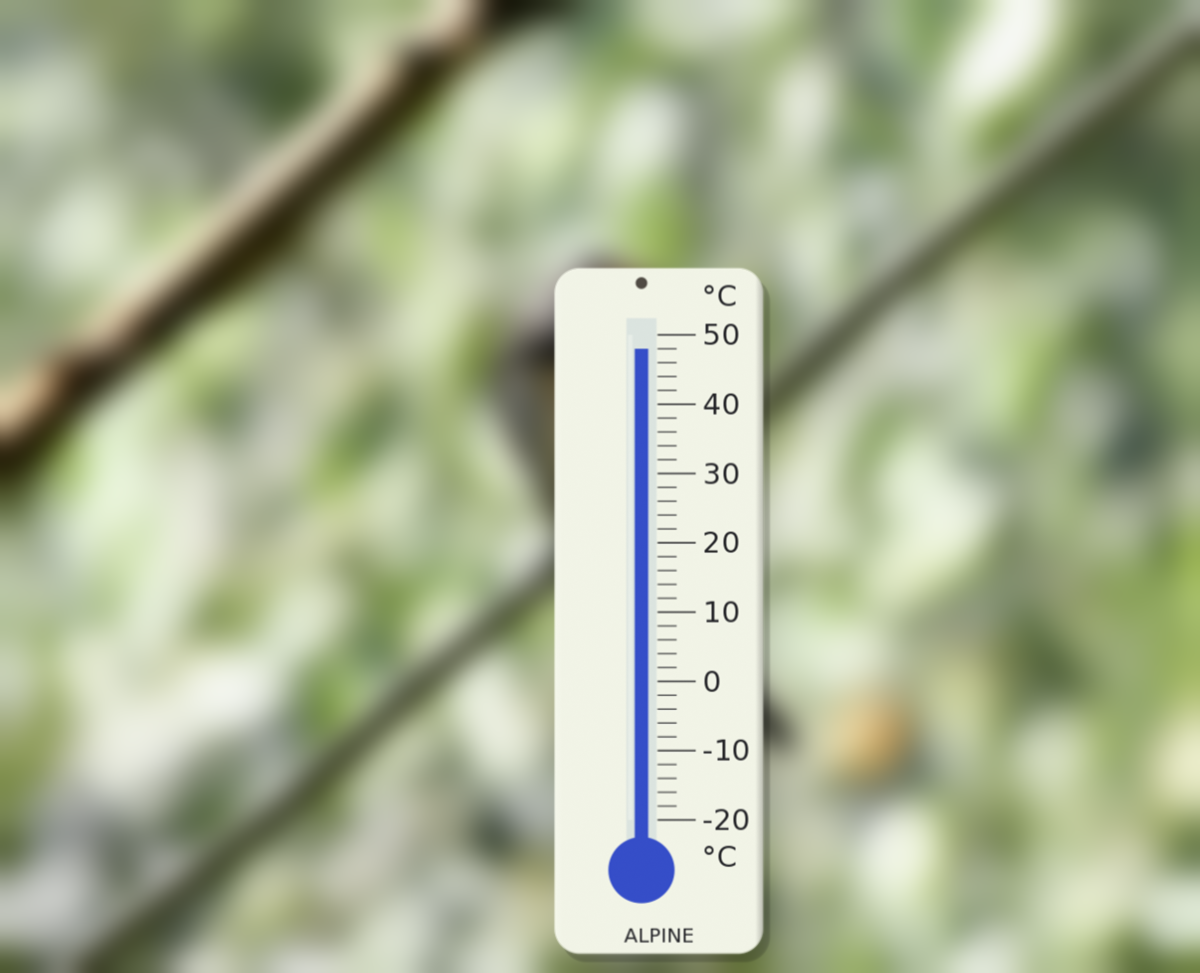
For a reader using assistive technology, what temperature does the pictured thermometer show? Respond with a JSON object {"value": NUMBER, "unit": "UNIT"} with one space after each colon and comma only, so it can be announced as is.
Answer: {"value": 48, "unit": "°C"}
